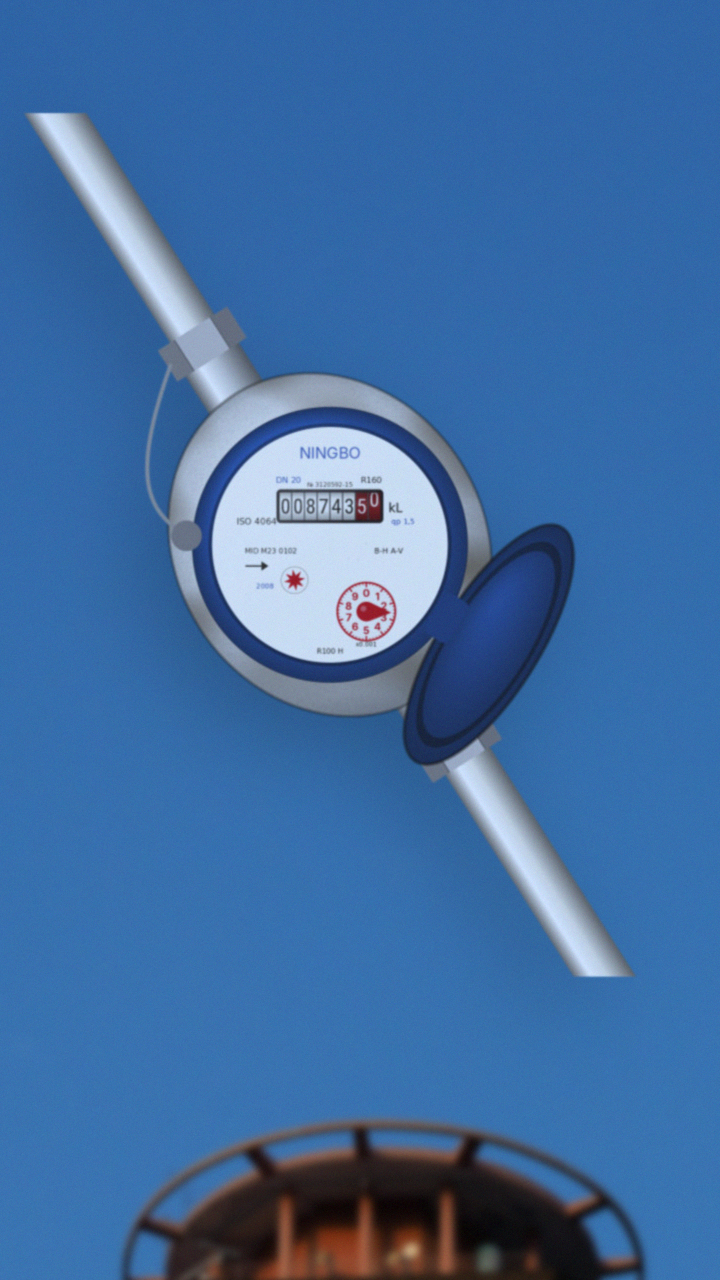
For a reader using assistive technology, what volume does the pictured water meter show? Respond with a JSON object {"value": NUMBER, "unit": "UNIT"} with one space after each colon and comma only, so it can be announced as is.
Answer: {"value": 8743.502, "unit": "kL"}
